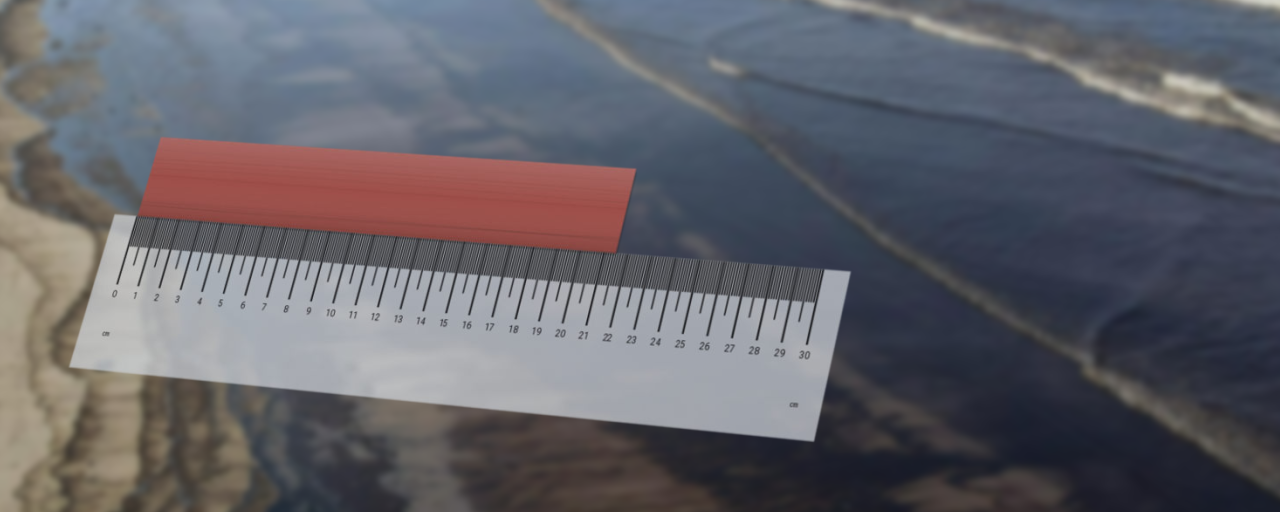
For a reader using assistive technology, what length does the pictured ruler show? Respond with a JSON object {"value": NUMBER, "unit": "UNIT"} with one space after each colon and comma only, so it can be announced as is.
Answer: {"value": 21.5, "unit": "cm"}
